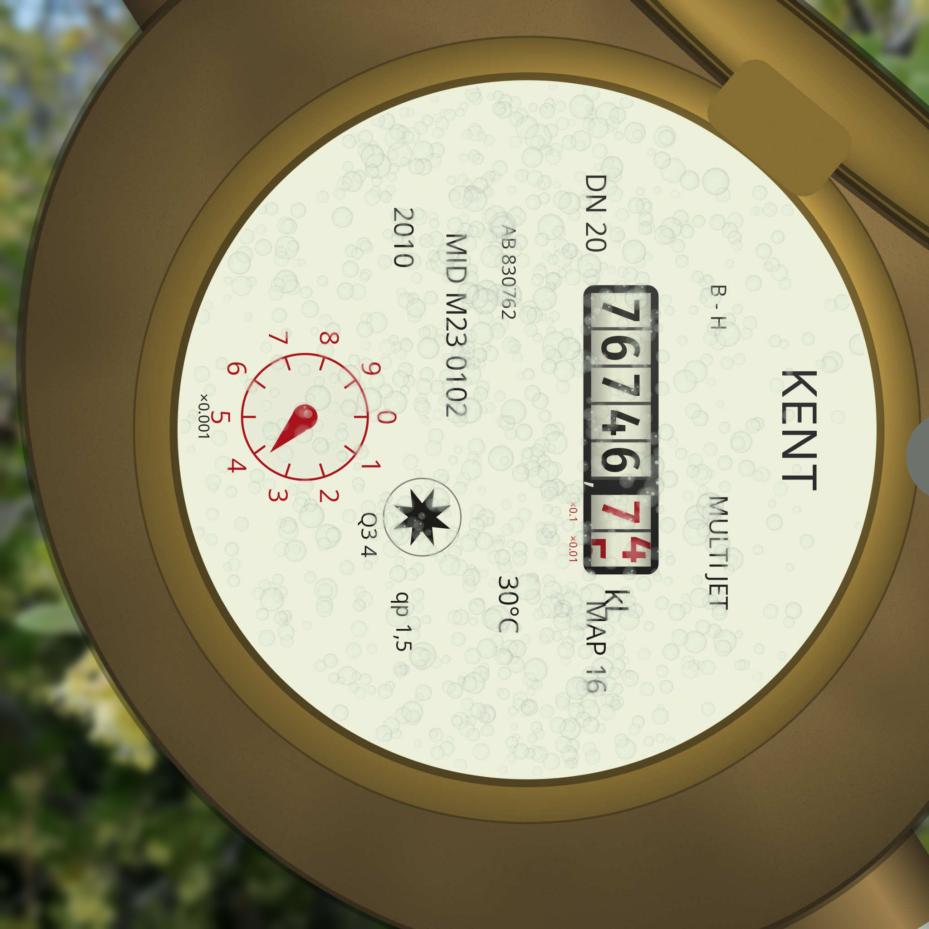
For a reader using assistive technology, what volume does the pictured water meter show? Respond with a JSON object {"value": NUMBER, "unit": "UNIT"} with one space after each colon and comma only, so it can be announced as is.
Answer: {"value": 76746.743, "unit": "kL"}
